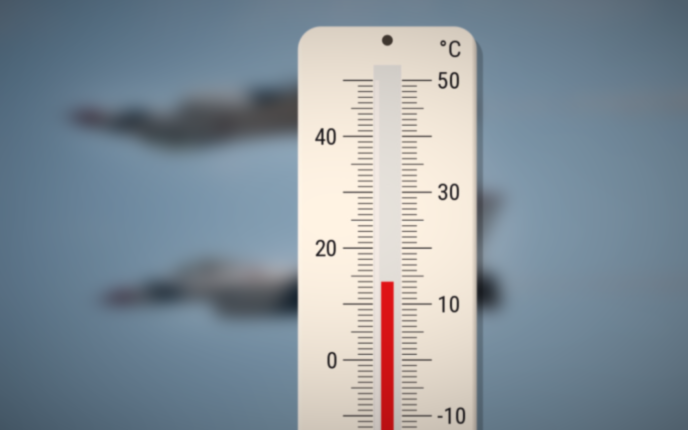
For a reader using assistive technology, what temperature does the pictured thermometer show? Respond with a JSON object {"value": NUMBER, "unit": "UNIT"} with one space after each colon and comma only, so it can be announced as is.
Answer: {"value": 14, "unit": "°C"}
